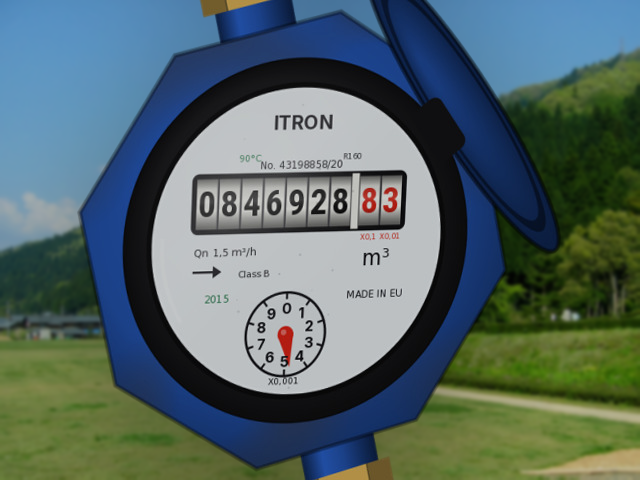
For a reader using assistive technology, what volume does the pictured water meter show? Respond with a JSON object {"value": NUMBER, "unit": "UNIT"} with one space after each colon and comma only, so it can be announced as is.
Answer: {"value": 846928.834, "unit": "m³"}
